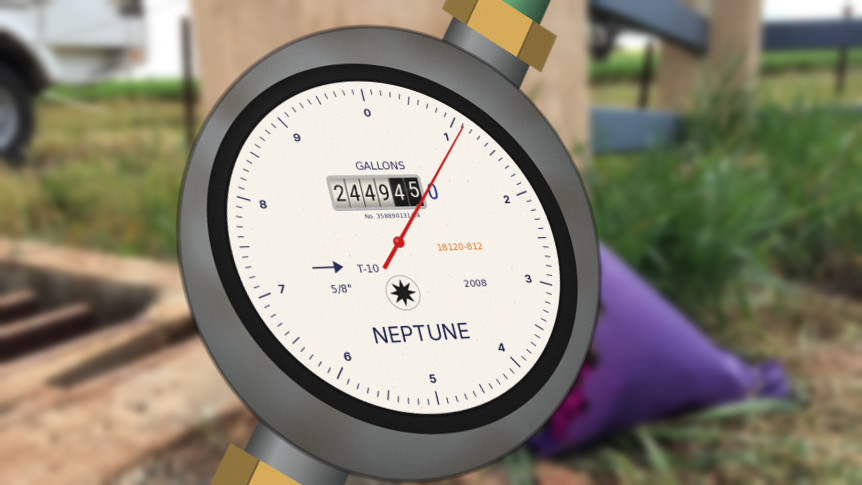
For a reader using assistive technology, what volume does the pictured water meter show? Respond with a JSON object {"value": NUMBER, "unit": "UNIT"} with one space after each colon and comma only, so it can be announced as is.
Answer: {"value": 2449451.1, "unit": "gal"}
